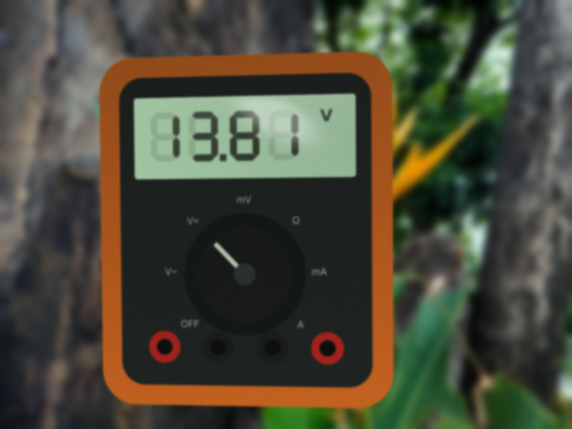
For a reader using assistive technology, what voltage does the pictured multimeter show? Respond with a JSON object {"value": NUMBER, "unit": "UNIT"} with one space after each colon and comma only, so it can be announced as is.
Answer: {"value": 13.81, "unit": "V"}
